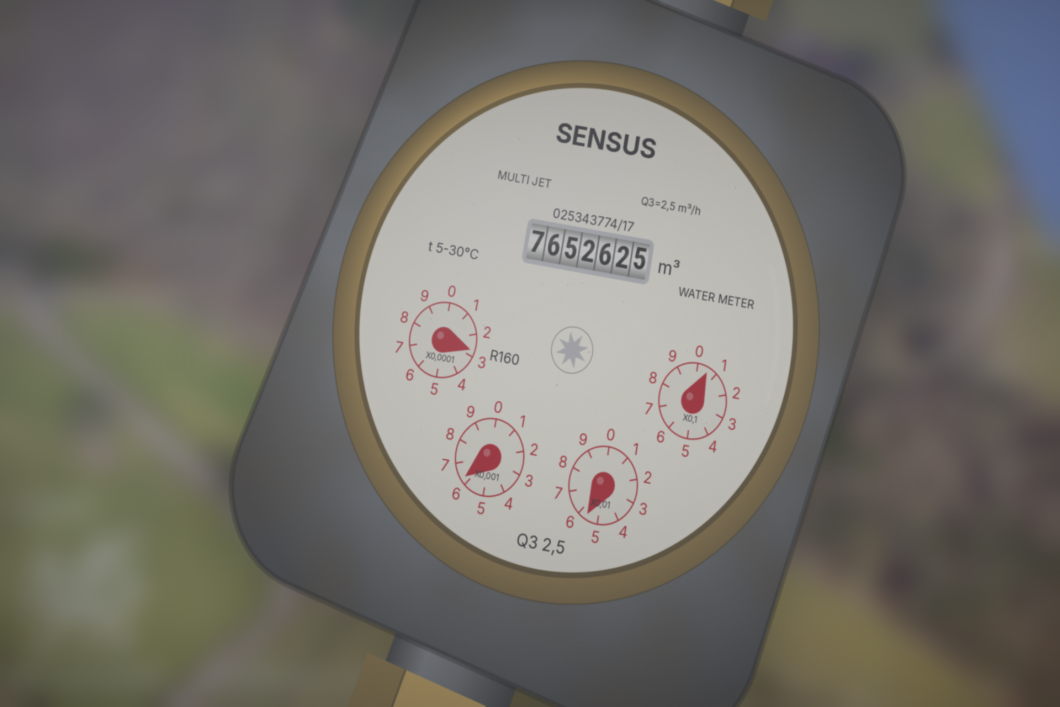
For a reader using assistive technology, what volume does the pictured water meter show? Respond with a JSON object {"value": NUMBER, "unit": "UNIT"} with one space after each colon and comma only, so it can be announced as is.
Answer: {"value": 7652625.0562, "unit": "m³"}
